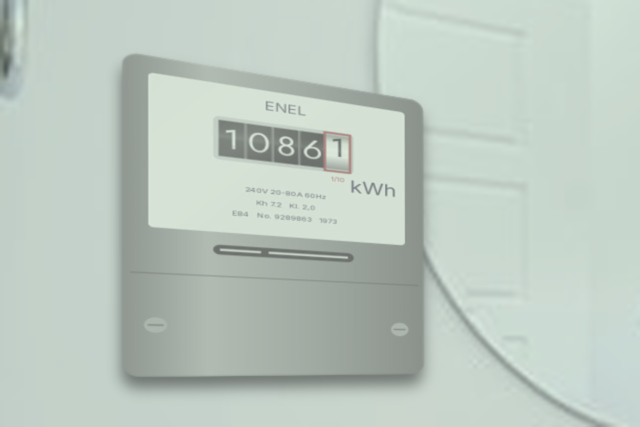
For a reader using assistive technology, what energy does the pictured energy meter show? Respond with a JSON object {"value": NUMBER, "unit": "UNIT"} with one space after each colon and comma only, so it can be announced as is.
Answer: {"value": 1086.1, "unit": "kWh"}
